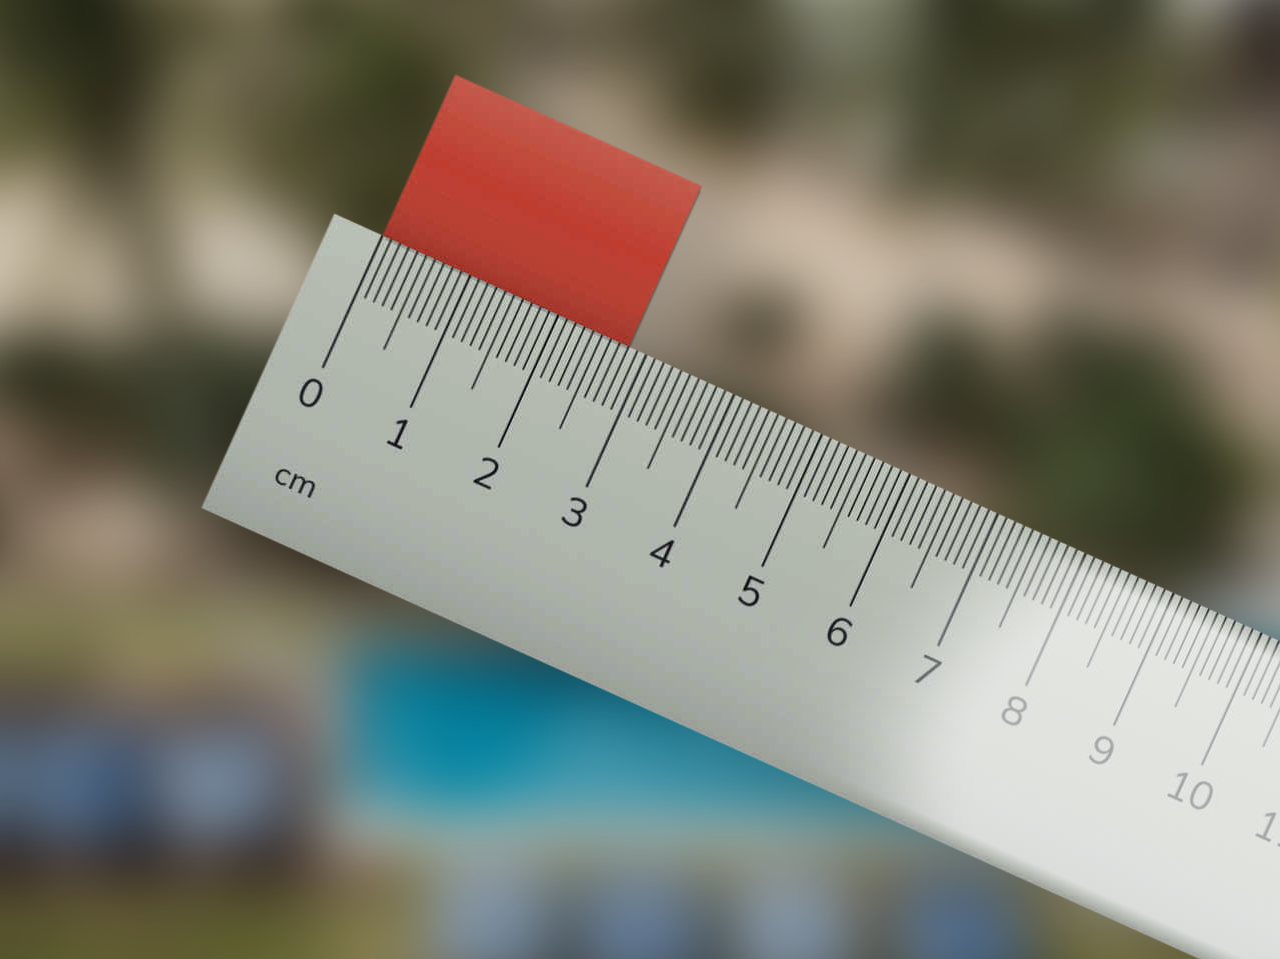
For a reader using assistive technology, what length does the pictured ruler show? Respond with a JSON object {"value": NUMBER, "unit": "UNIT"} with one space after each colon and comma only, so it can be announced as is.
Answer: {"value": 2.8, "unit": "cm"}
